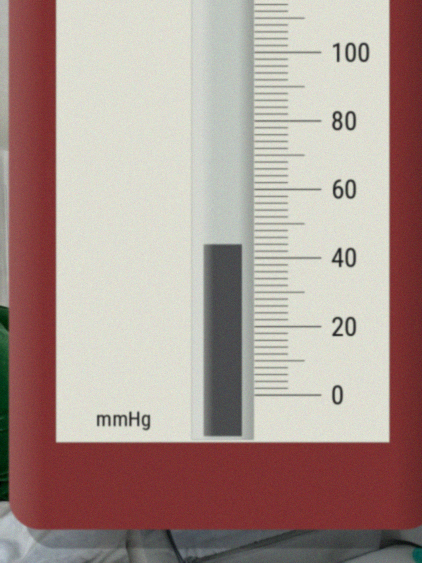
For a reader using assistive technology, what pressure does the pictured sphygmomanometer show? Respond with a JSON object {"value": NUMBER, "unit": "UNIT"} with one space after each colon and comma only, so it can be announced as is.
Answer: {"value": 44, "unit": "mmHg"}
